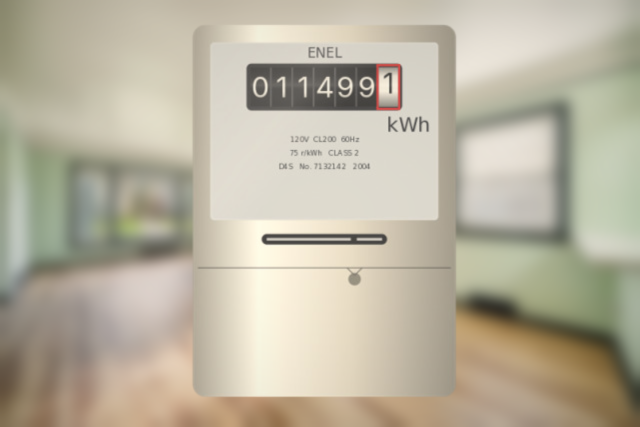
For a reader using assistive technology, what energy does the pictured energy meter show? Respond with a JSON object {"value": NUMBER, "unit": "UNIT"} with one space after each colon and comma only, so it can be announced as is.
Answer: {"value": 11499.1, "unit": "kWh"}
